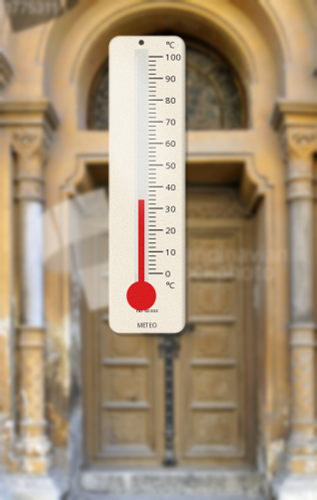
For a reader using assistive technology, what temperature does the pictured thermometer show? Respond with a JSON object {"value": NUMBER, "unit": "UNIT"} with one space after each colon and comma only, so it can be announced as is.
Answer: {"value": 34, "unit": "°C"}
